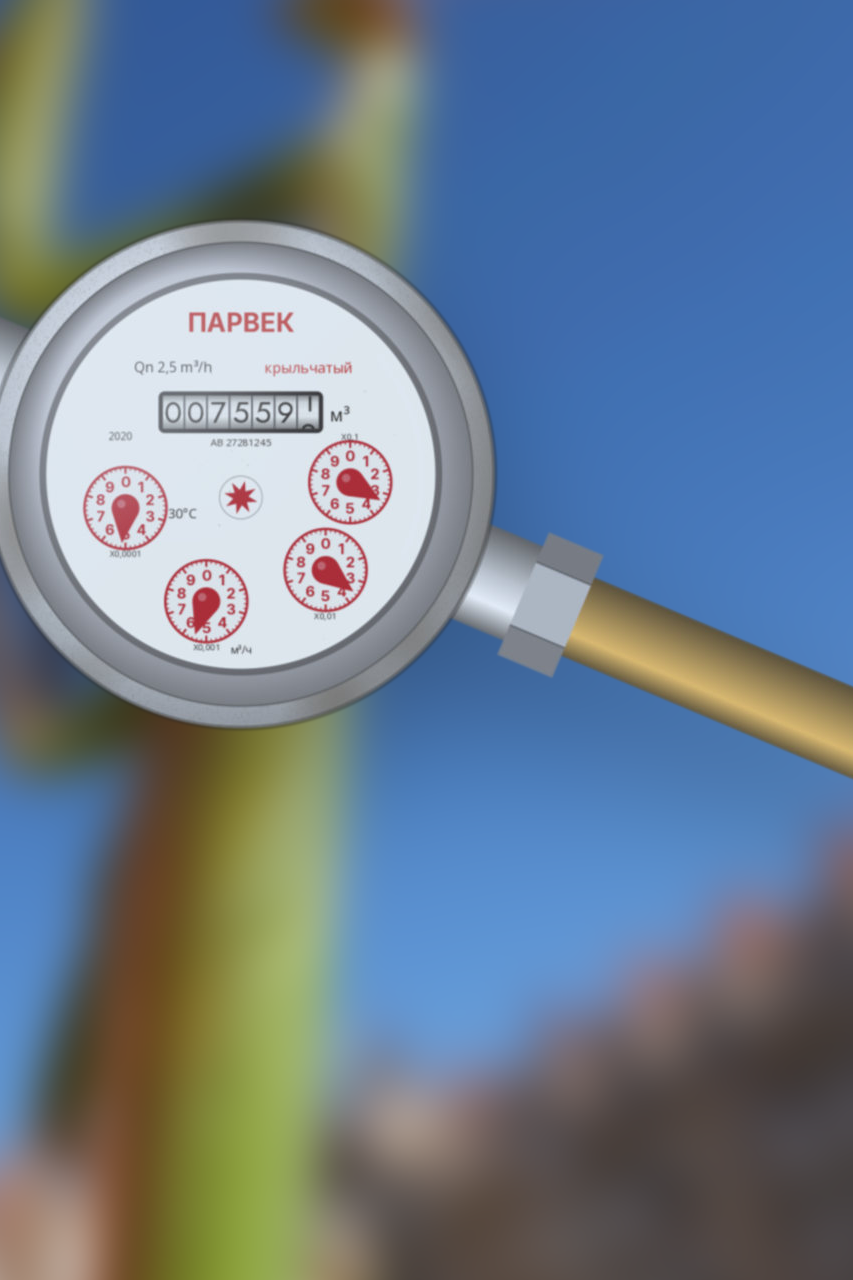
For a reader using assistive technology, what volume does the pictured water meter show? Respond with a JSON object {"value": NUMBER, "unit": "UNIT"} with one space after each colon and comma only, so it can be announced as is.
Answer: {"value": 75591.3355, "unit": "m³"}
